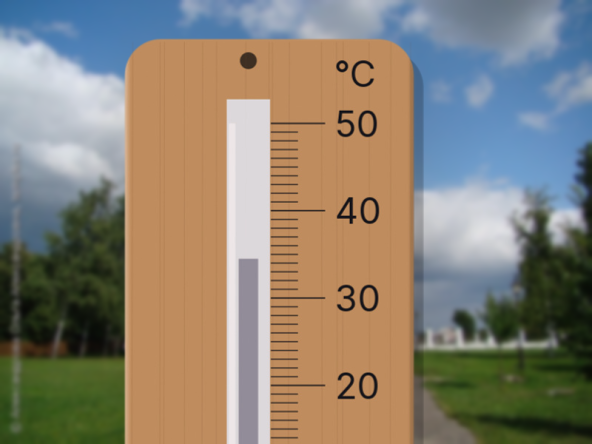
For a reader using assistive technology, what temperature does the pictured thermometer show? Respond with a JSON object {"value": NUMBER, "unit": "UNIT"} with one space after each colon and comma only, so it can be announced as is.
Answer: {"value": 34.5, "unit": "°C"}
